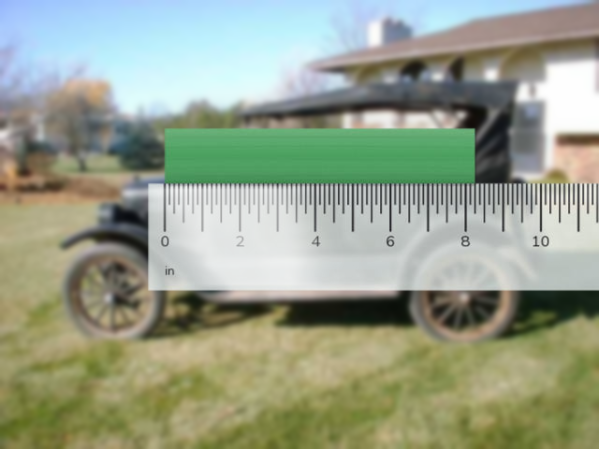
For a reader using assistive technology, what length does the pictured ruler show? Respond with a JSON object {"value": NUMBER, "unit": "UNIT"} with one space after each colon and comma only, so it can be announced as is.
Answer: {"value": 8.25, "unit": "in"}
